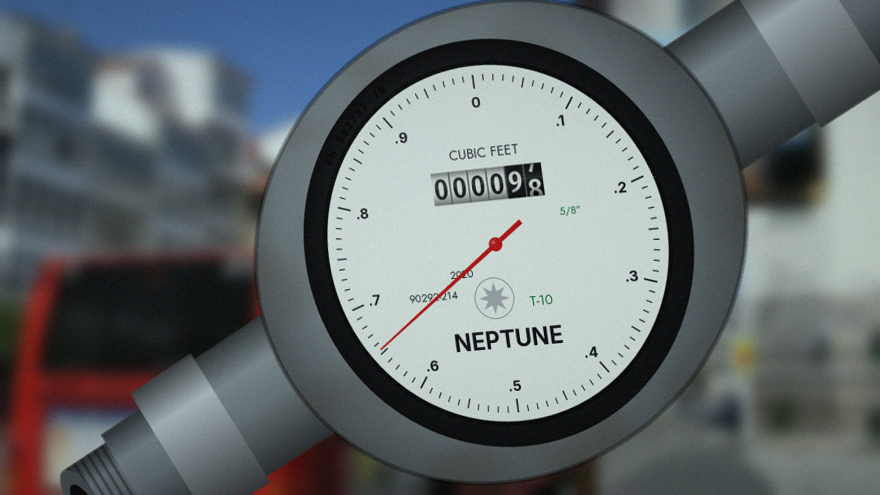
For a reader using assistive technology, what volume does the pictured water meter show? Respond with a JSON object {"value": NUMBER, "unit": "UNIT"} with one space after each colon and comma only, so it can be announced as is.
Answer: {"value": 97.65, "unit": "ft³"}
